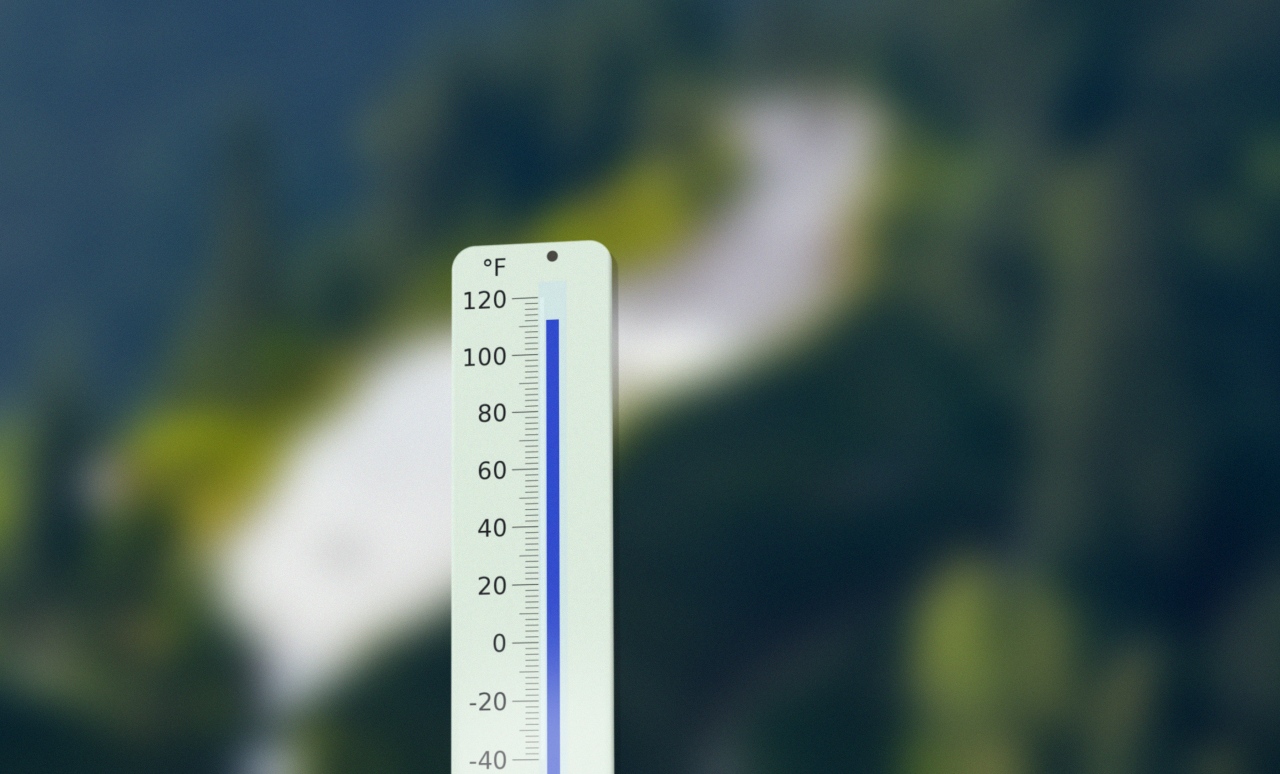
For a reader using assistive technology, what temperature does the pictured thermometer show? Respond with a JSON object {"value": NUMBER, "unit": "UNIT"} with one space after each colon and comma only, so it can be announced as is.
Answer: {"value": 112, "unit": "°F"}
